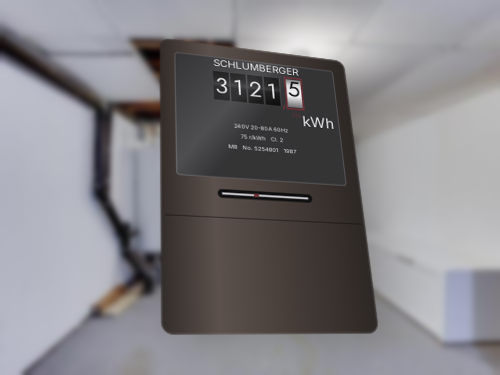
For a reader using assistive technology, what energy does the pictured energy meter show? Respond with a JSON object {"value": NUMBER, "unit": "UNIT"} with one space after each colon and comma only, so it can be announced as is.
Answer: {"value": 3121.5, "unit": "kWh"}
